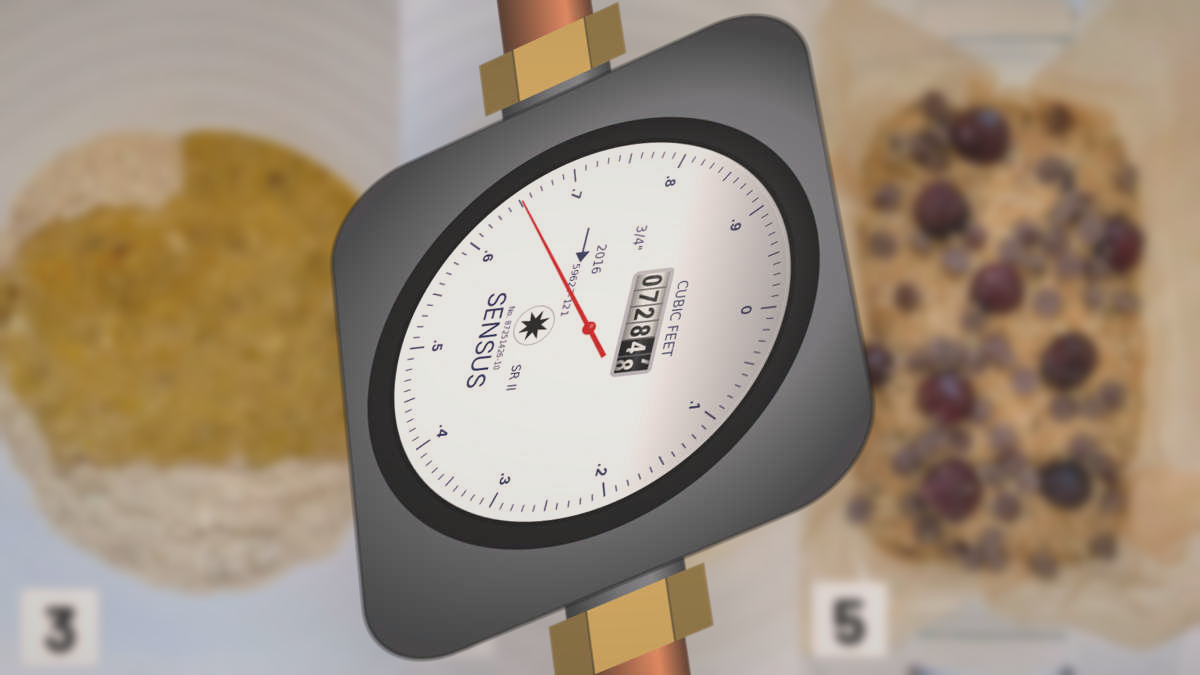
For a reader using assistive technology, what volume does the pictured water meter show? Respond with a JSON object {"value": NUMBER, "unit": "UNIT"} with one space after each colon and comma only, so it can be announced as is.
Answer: {"value": 72847.65, "unit": "ft³"}
